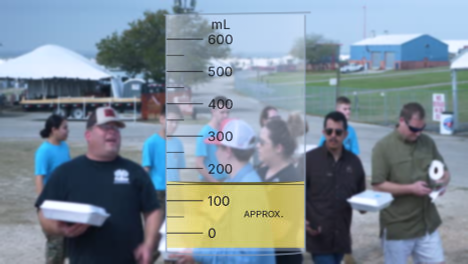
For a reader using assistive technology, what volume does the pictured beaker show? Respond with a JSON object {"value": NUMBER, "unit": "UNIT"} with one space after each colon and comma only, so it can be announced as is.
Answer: {"value": 150, "unit": "mL"}
